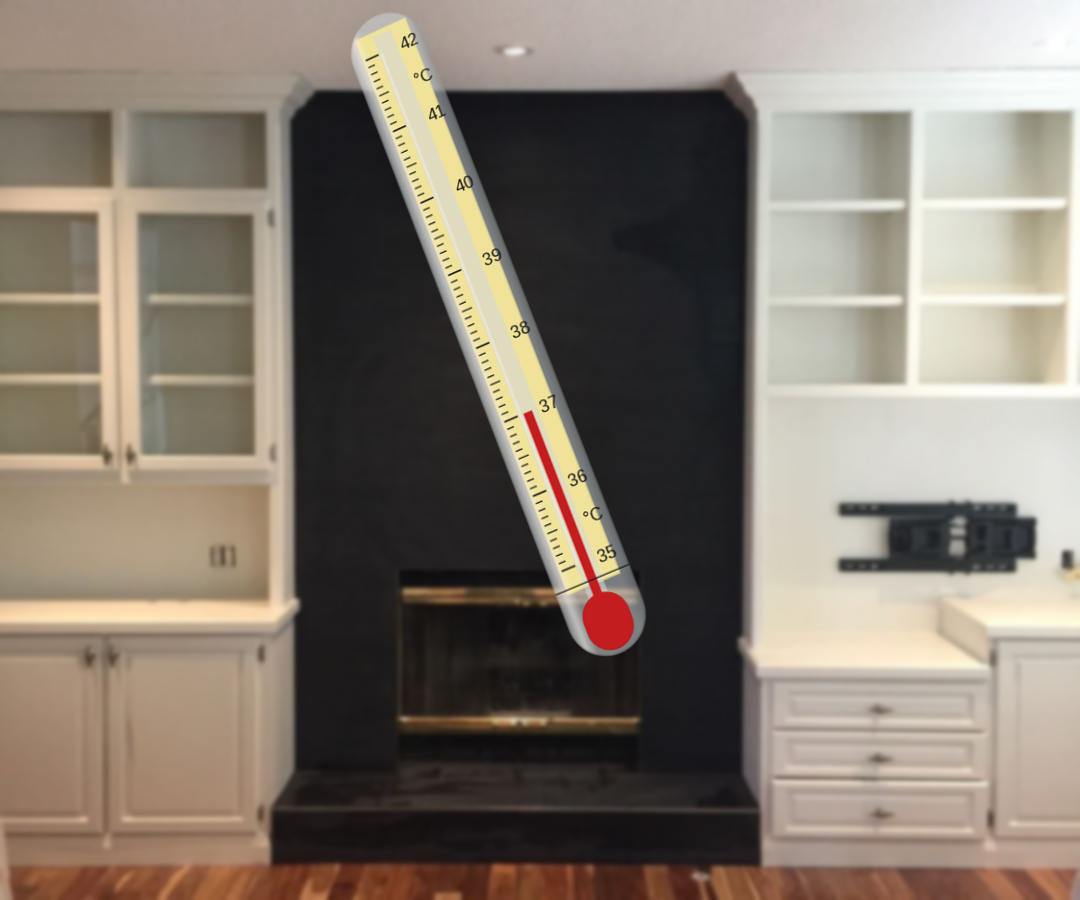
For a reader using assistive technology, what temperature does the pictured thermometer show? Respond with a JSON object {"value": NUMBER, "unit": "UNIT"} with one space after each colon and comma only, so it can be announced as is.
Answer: {"value": 37, "unit": "°C"}
